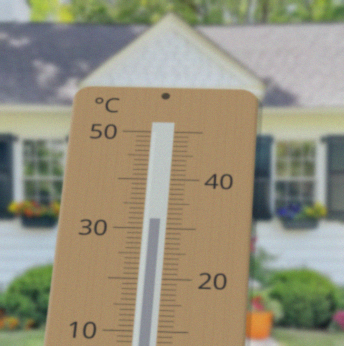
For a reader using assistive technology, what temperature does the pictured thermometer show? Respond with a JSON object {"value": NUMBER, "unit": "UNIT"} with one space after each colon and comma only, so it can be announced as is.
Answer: {"value": 32, "unit": "°C"}
